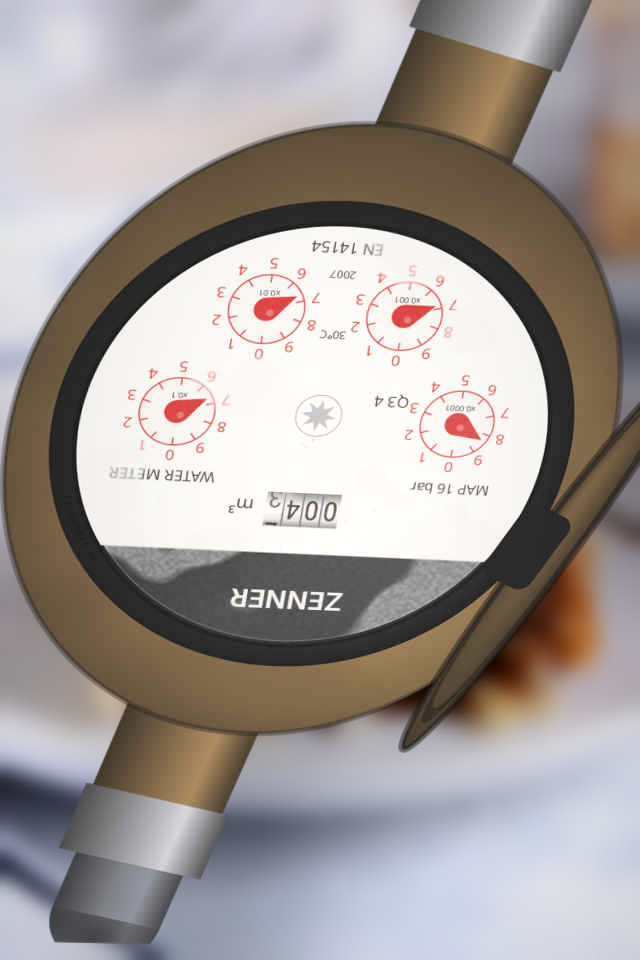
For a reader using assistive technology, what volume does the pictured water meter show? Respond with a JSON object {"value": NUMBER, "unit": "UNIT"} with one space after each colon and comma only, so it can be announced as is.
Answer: {"value": 42.6668, "unit": "m³"}
